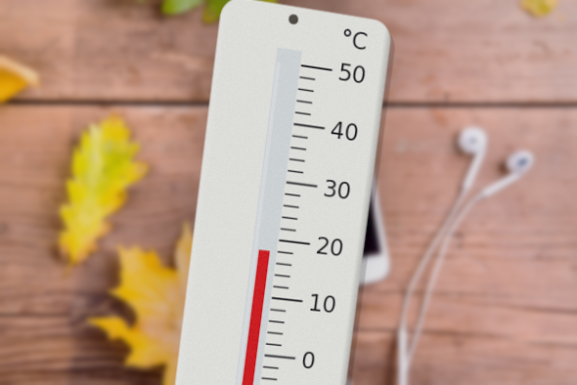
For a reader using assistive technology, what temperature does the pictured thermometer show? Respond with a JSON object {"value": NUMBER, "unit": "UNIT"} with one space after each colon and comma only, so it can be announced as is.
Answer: {"value": 18, "unit": "°C"}
